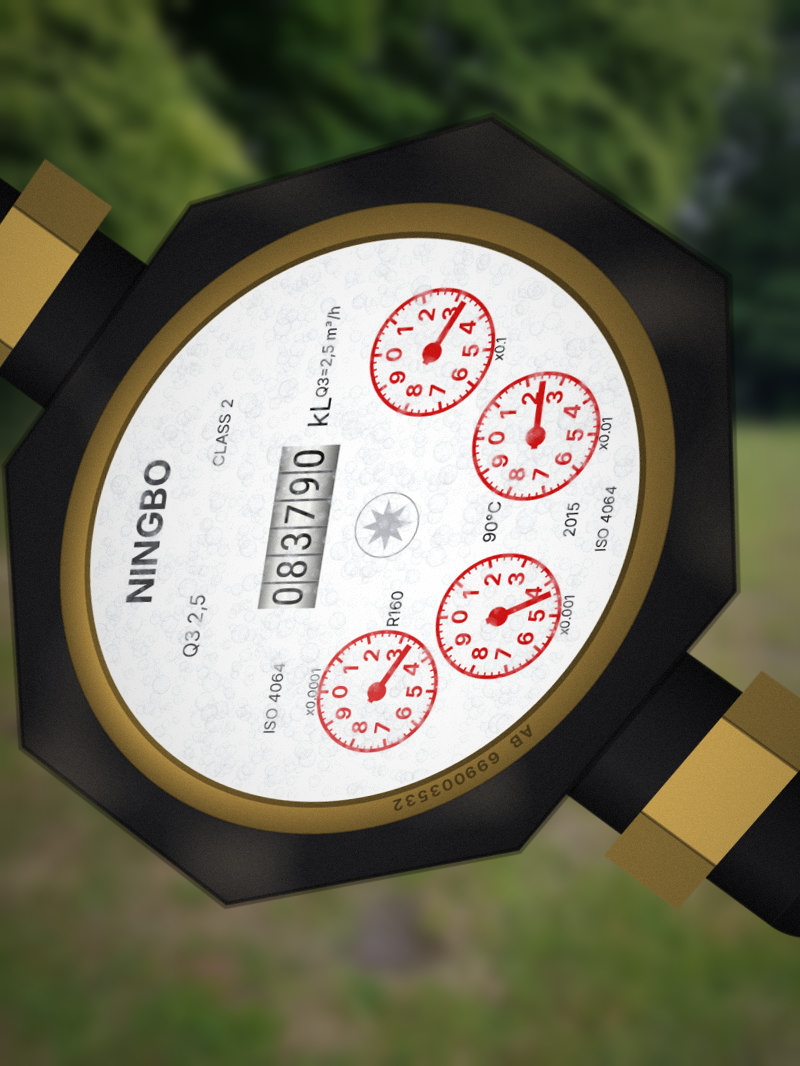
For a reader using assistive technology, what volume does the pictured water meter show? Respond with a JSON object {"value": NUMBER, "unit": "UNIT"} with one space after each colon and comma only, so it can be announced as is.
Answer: {"value": 83790.3243, "unit": "kL"}
